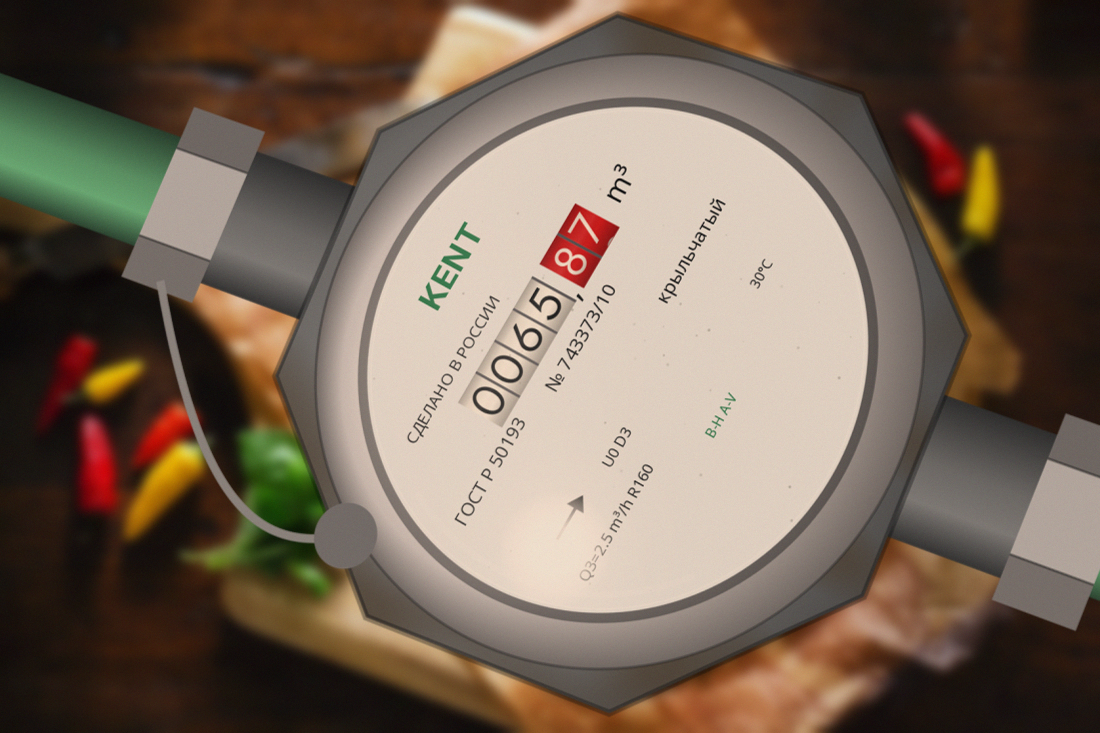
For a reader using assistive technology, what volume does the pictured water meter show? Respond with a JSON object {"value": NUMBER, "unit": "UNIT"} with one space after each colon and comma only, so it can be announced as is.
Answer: {"value": 65.87, "unit": "m³"}
